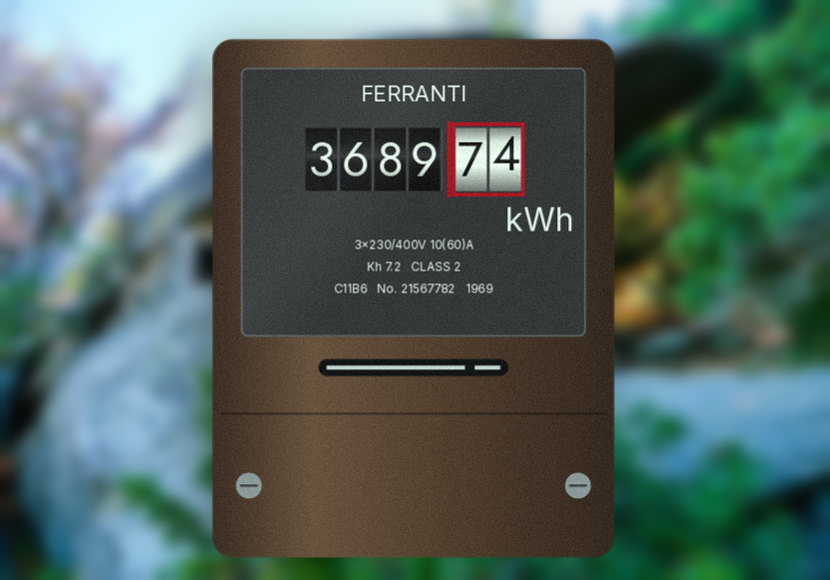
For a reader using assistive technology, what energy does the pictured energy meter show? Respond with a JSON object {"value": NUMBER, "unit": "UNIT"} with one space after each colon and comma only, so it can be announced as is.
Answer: {"value": 3689.74, "unit": "kWh"}
